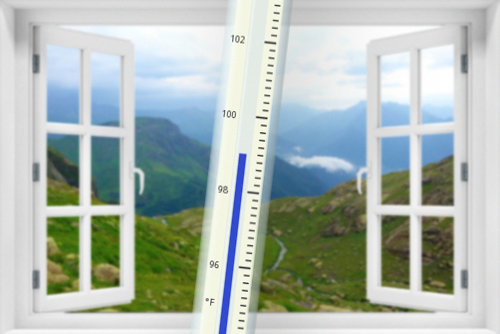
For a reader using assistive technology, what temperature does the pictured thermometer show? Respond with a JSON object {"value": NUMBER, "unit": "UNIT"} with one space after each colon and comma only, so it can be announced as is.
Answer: {"value": 99, "unit": "°F"}
